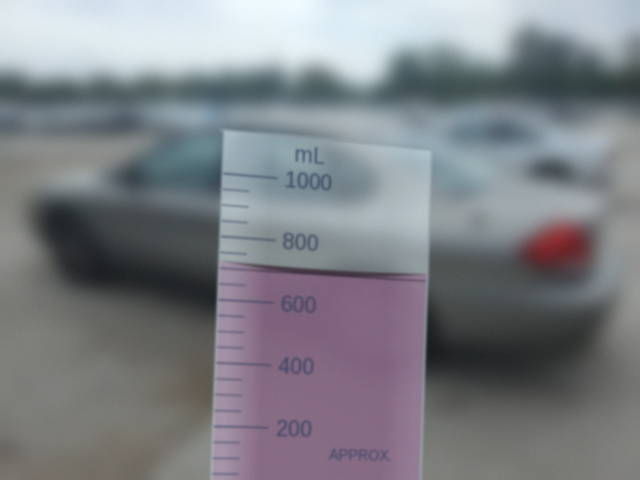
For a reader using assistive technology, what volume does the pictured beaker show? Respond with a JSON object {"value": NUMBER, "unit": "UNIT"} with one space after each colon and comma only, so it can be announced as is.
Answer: {"value": 700, "unit": "mL"}
